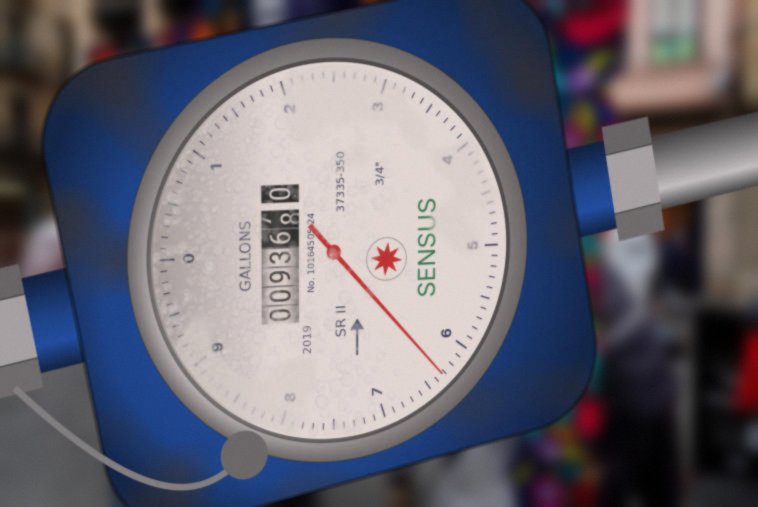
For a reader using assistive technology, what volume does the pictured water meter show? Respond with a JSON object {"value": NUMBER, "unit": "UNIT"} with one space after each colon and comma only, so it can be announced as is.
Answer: {"value": 93676.3, "unit": "gal"}
